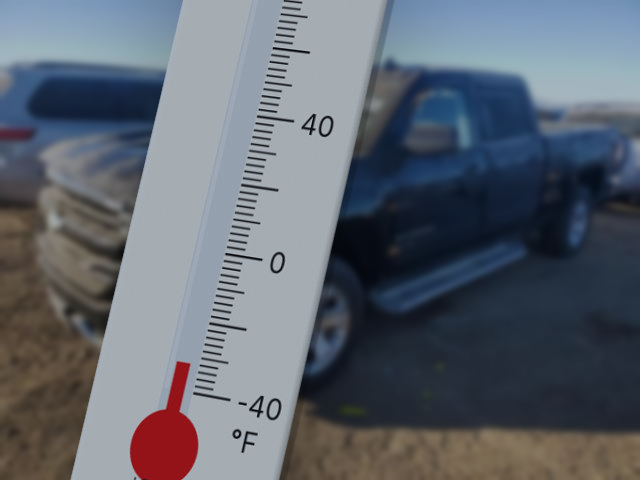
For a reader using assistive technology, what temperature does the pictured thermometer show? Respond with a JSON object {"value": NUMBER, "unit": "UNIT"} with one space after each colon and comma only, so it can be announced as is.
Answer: {"value": -32, "unit": "°F"}
